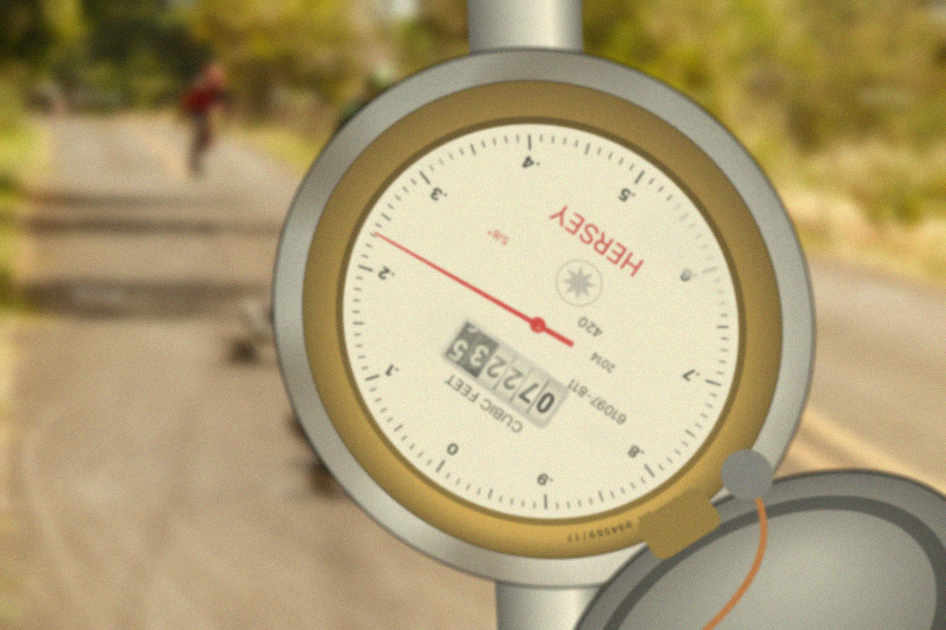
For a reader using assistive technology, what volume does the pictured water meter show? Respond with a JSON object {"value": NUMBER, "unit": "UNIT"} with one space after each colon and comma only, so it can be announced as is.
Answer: {"value": 72235.23, "unit": "ft³"}
